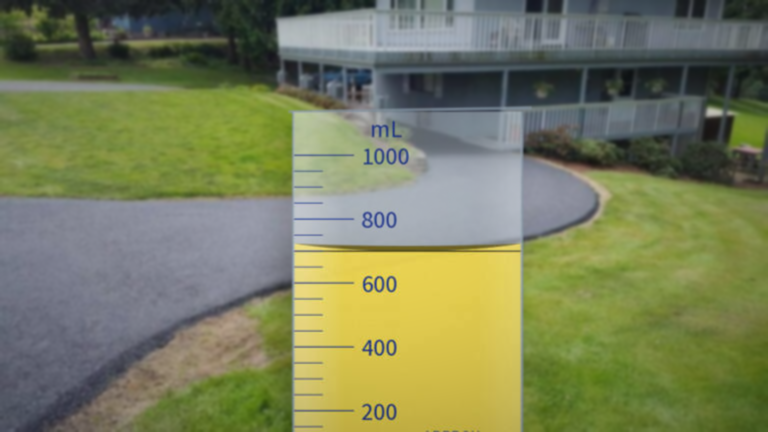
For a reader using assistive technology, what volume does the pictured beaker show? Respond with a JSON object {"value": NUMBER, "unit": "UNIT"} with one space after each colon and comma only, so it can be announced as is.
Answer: {"value": 700, "unit": "mL"}
